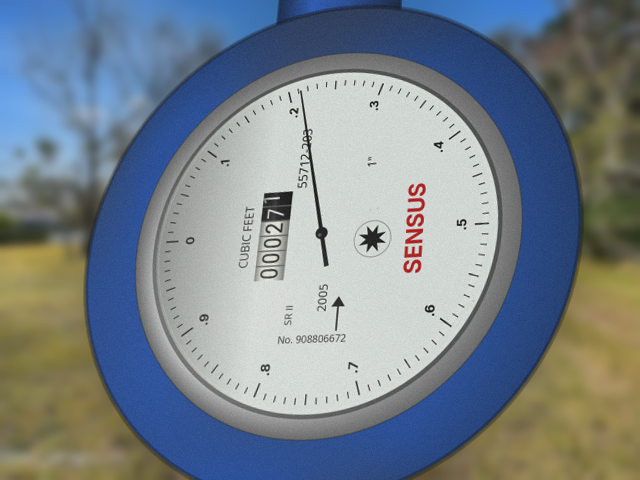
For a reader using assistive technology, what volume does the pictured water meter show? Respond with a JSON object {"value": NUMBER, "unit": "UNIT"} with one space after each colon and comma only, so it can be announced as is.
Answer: {"value": 271.21, "unit": "ft³"}
